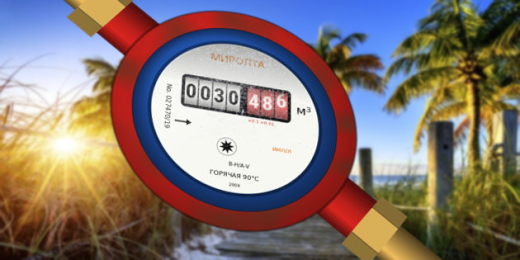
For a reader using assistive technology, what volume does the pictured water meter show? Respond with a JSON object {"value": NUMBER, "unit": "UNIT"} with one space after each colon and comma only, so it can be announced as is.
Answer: {"value": 30.486, "unit": "m³"}
